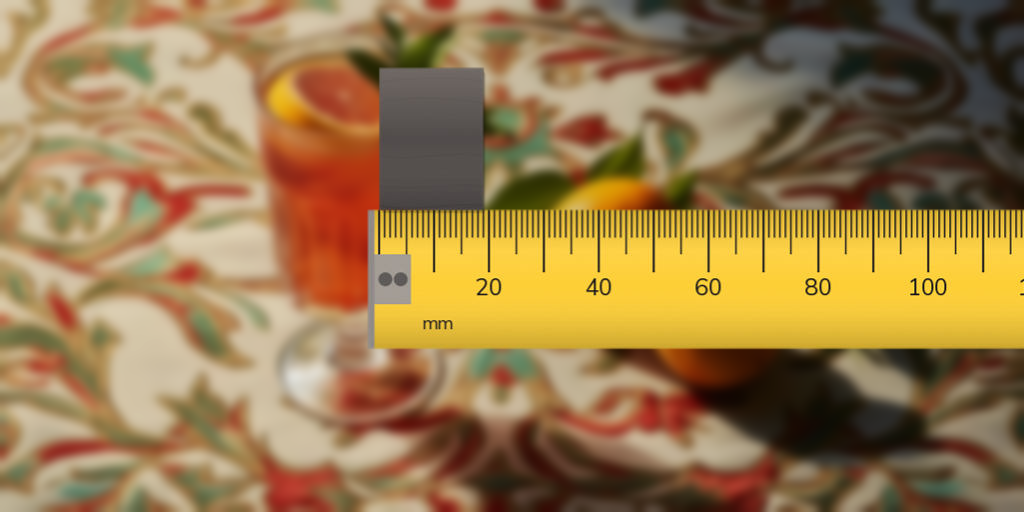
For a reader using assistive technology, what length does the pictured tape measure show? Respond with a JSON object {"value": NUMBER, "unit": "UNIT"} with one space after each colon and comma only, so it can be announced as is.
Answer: {"value": 19, "unit": "mm"}
